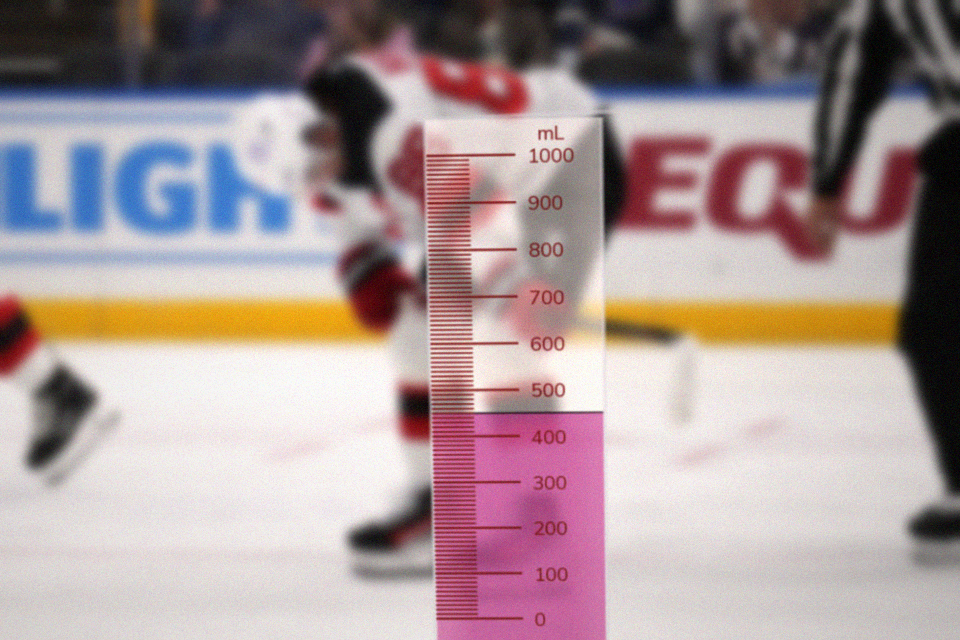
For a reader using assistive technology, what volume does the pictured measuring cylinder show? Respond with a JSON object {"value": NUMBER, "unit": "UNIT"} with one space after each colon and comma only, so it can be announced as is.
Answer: {"value": 450, "unit": "mL"}
